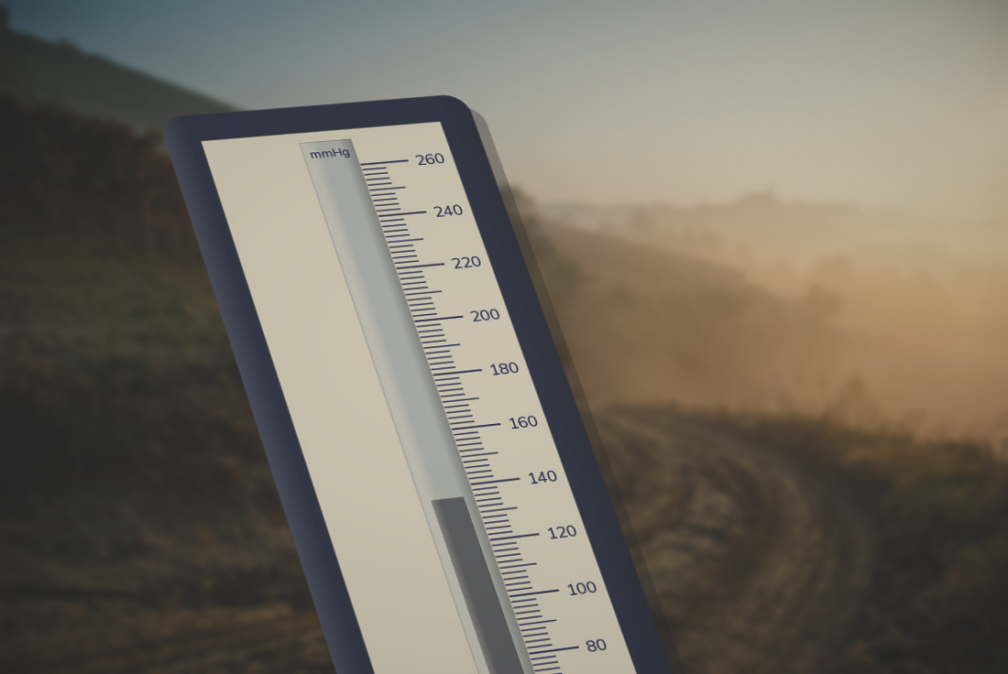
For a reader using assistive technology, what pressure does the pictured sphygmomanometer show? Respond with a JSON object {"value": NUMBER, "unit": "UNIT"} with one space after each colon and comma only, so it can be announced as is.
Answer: {"value": 136, "unit": "mmHg"}
